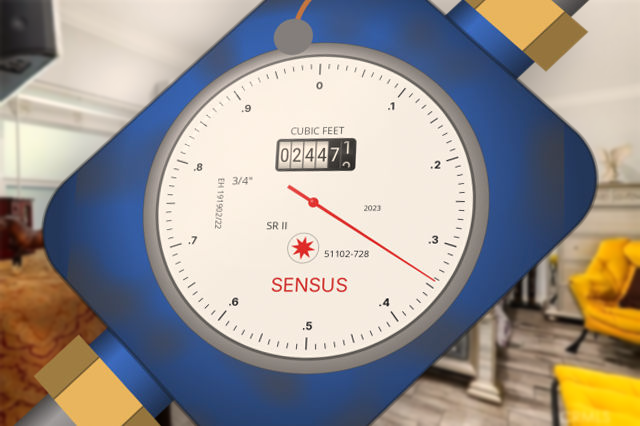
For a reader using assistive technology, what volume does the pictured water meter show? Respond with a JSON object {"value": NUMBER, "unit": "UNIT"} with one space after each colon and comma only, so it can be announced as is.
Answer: {"value": 24471.34, "unit": "ft³"}
